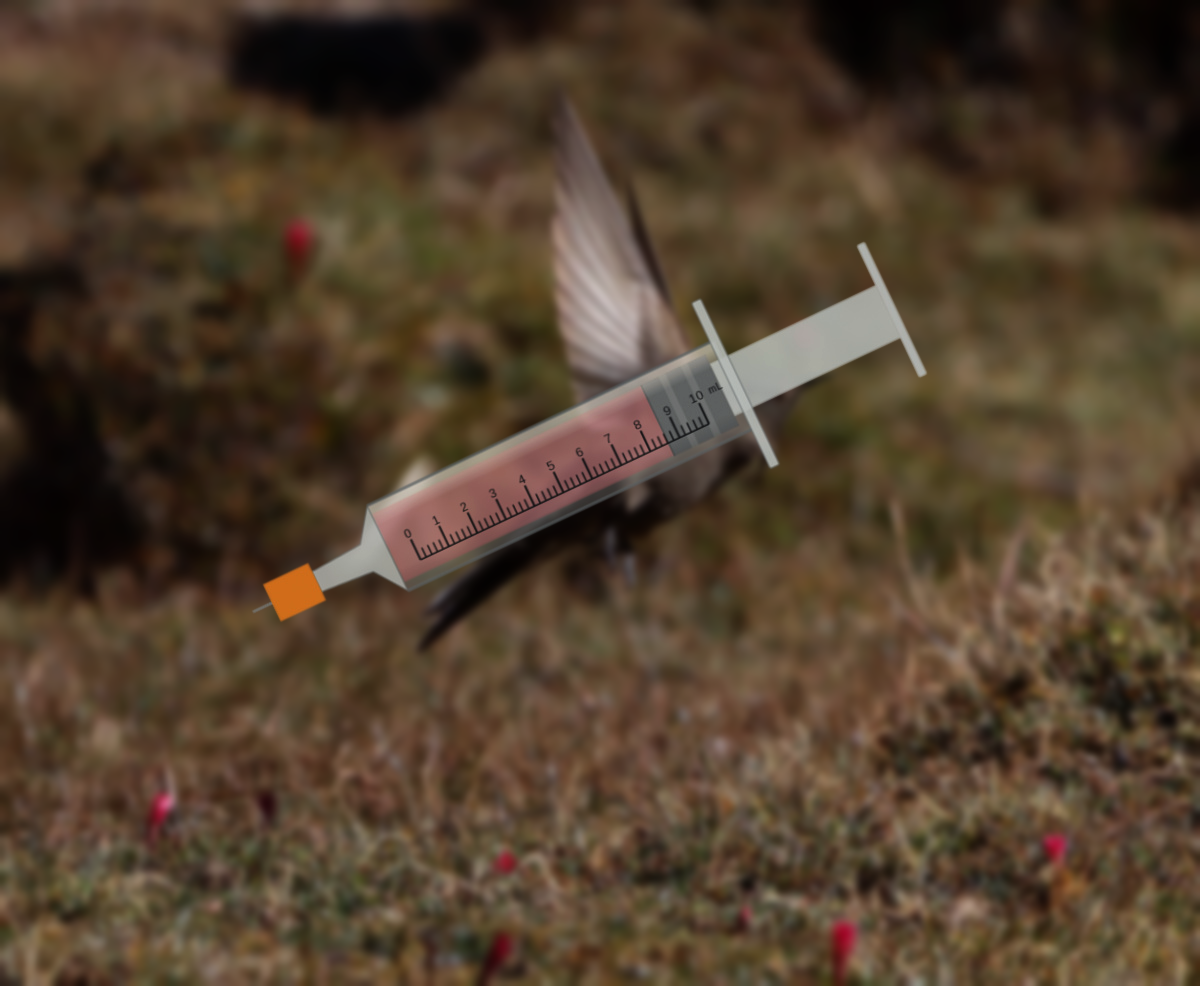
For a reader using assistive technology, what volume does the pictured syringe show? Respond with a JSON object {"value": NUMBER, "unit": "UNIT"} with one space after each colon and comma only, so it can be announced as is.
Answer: {"value": 8.6, "unit": "mL"}
